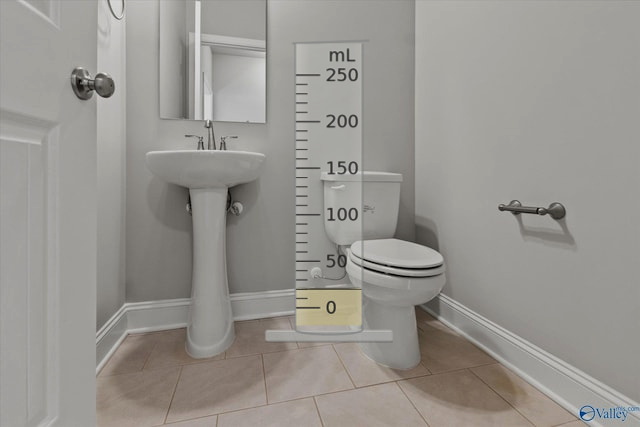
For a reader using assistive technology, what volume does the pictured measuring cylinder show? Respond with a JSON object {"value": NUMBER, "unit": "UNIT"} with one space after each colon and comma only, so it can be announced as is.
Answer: {"value": 20, "unit": "mL"}
